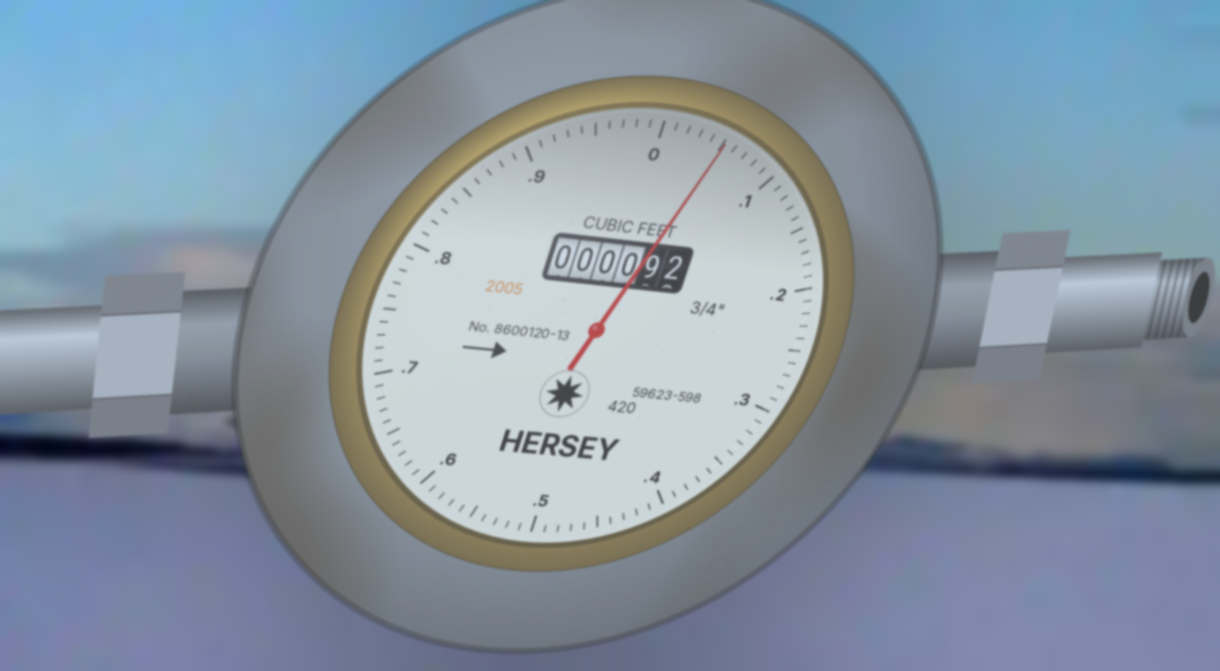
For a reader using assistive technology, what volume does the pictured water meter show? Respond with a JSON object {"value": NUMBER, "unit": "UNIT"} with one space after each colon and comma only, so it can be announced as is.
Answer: {"value": 92.05, "unit": "ft³"}
